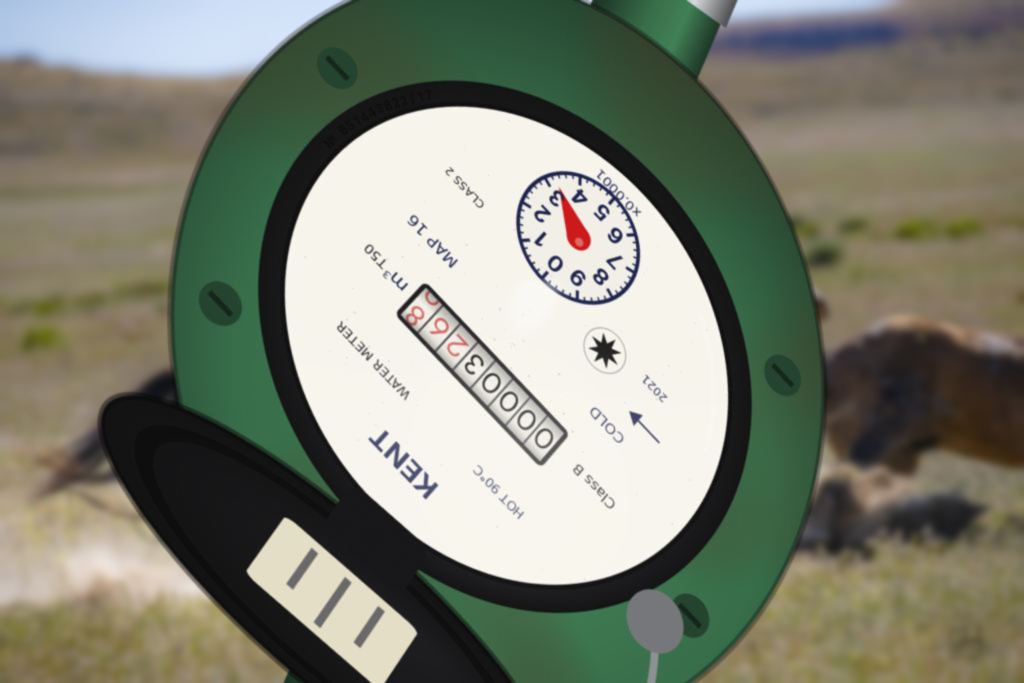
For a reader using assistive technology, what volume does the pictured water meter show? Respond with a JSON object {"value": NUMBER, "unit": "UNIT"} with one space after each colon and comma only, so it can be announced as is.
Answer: {"value": 3.2683, "unit": "m³"}
